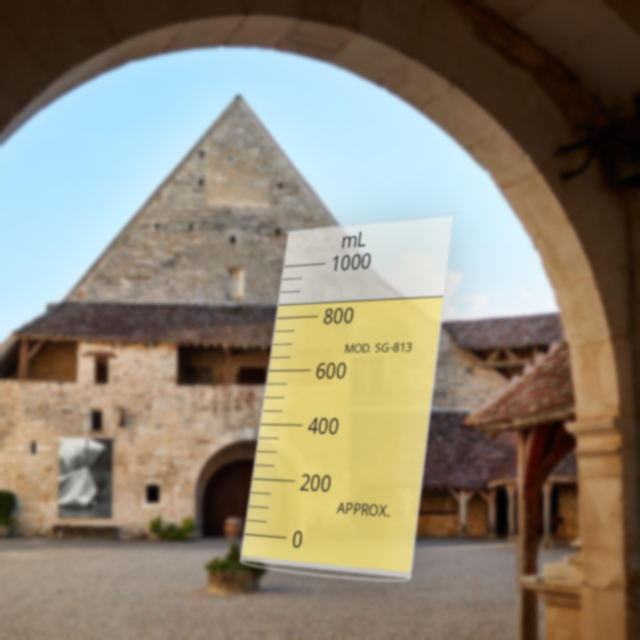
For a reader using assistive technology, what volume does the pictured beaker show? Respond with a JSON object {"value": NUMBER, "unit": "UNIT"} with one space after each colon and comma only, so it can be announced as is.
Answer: {"value": 850, "unit": "mL"}
